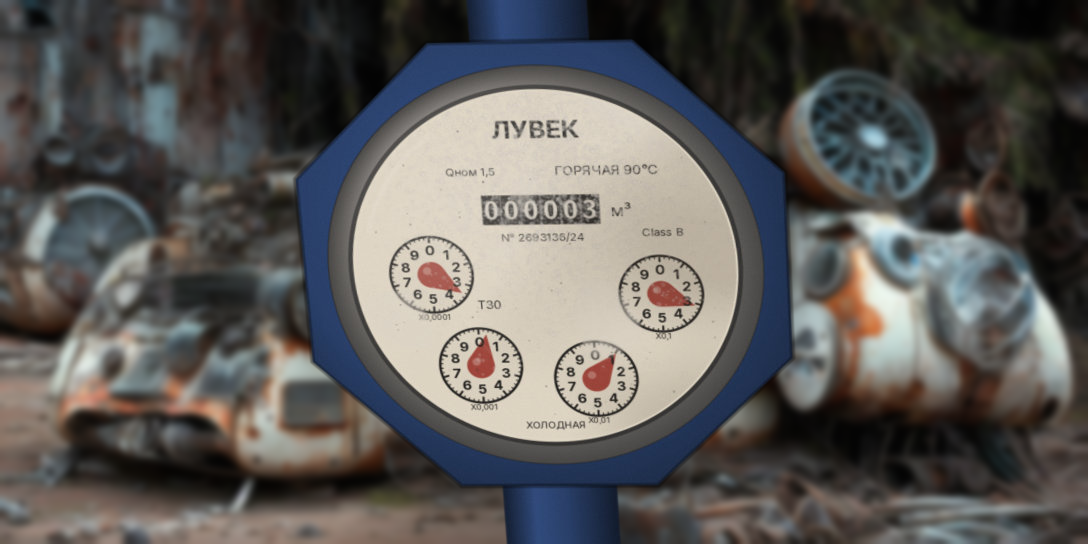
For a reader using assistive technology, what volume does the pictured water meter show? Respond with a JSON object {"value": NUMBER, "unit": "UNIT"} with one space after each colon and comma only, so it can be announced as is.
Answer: {"value": 3.3103, "unit": "m³"}
